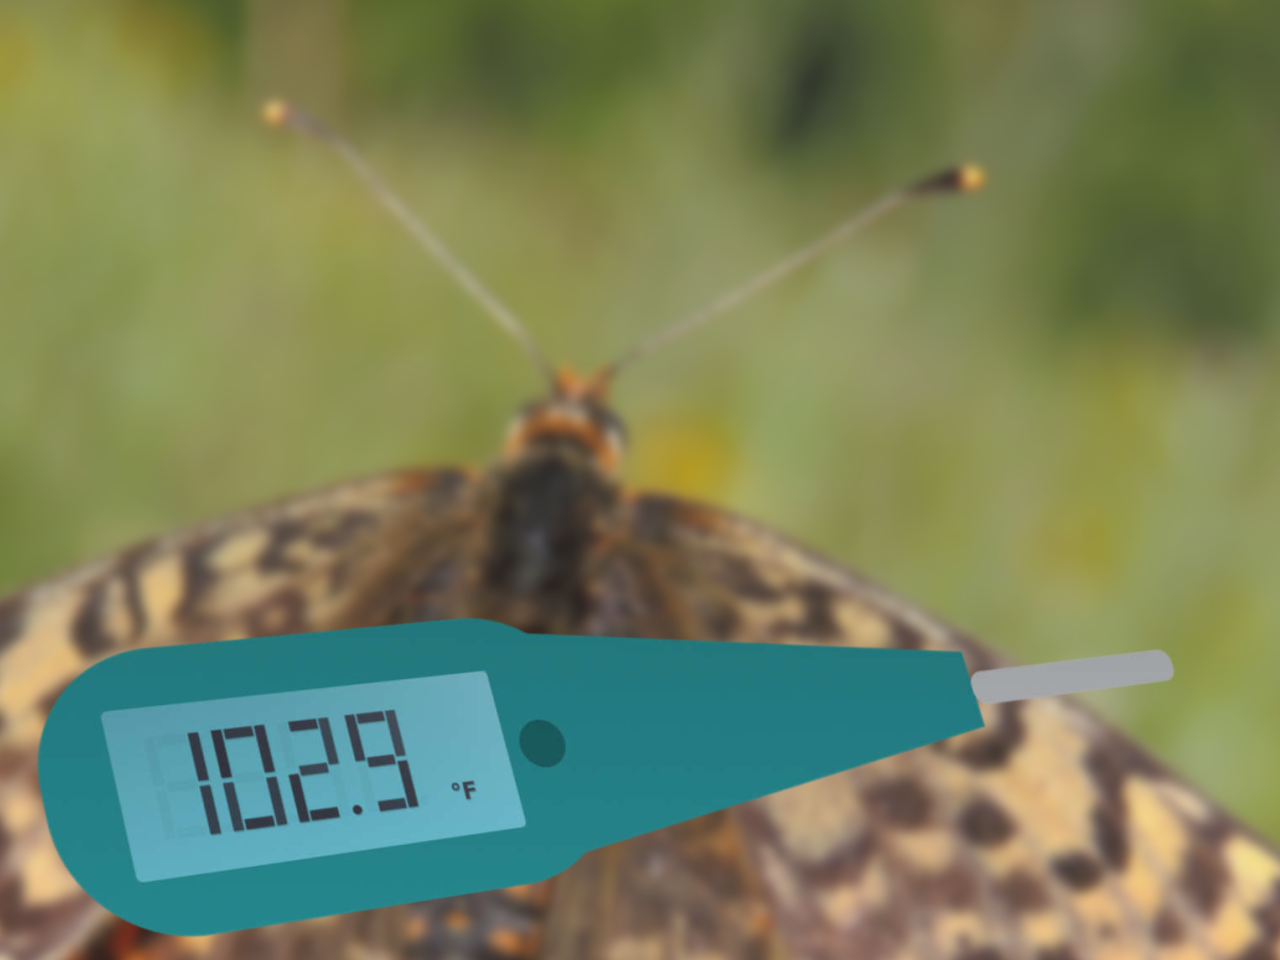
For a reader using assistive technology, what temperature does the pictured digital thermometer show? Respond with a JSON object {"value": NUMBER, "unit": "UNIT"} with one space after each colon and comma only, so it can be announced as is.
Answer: {"value": 102.9, "unit": "°F"}
